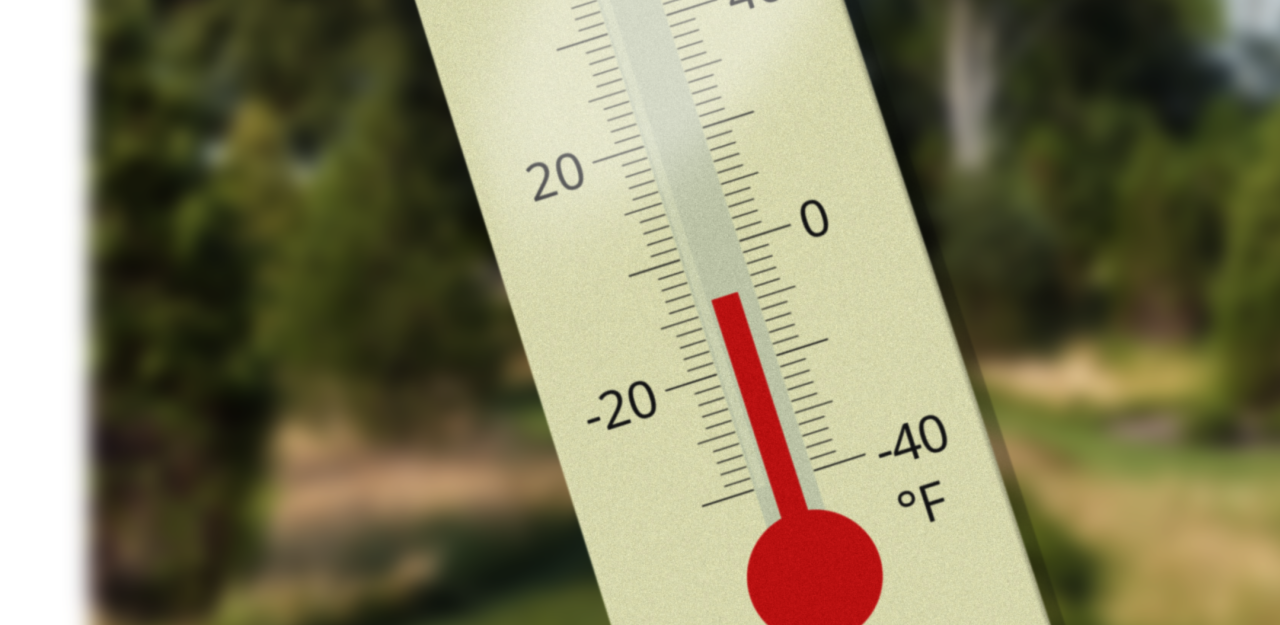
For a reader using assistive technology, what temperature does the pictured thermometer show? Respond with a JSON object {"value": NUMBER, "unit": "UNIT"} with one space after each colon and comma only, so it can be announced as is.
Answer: {"value": -8, "unit": "°F"}
